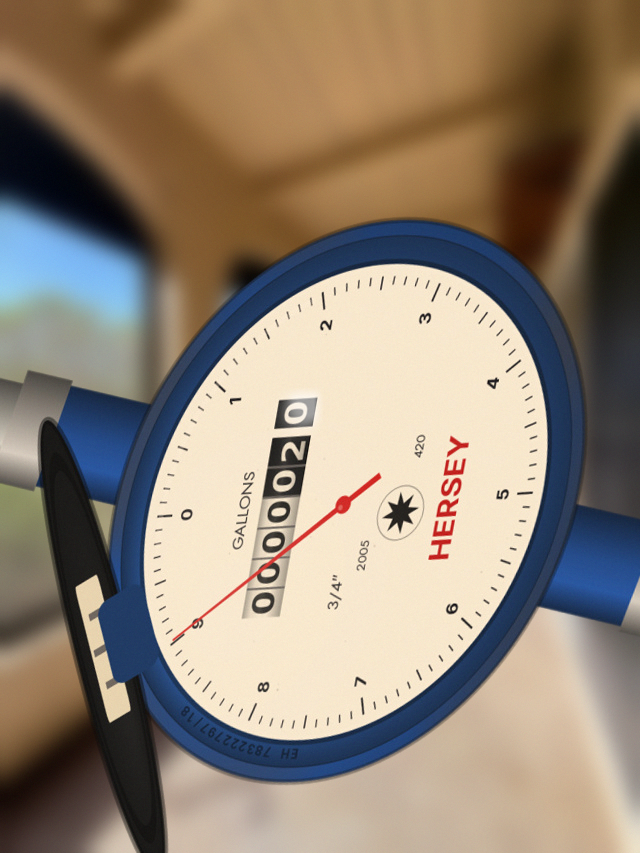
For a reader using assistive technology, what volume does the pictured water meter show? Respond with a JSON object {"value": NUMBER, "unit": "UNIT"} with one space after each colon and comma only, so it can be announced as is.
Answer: {"value": 19.0, "unit": "gal"}
